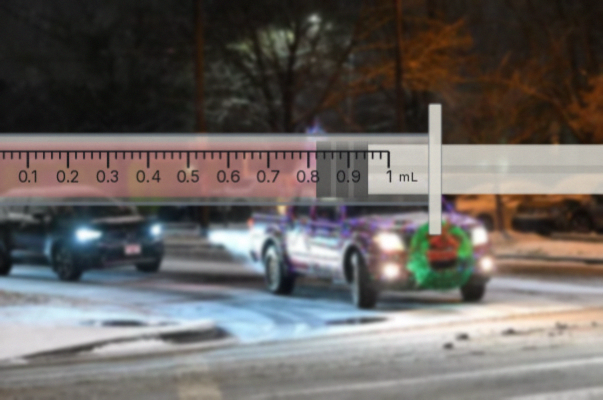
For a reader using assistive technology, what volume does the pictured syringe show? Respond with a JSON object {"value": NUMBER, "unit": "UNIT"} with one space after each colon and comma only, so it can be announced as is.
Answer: {"value": 0.82, "unit": "mL"}
